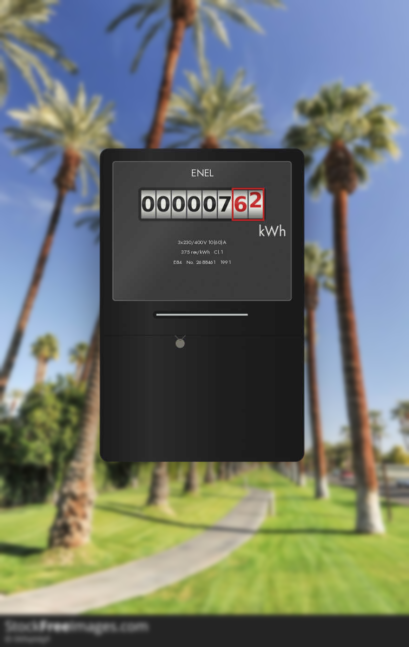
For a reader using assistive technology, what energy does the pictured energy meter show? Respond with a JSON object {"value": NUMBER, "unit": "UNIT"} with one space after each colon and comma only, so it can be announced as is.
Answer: {"value": 7.62, "unit": "kWh"}
